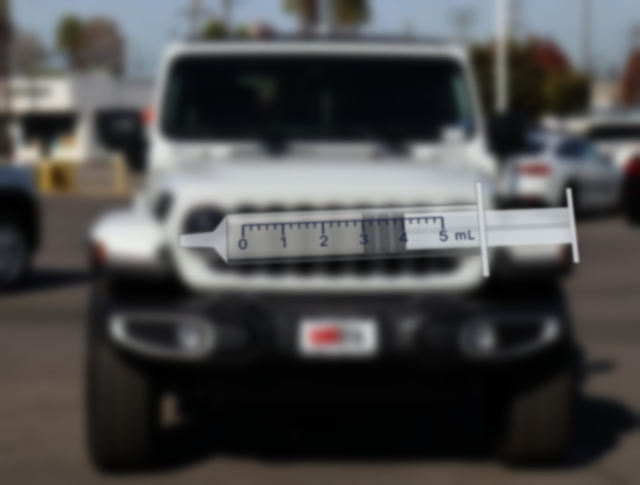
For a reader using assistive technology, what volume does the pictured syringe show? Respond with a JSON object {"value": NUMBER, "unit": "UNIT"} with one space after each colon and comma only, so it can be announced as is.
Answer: {"value": 3, "unit": "mL"}
